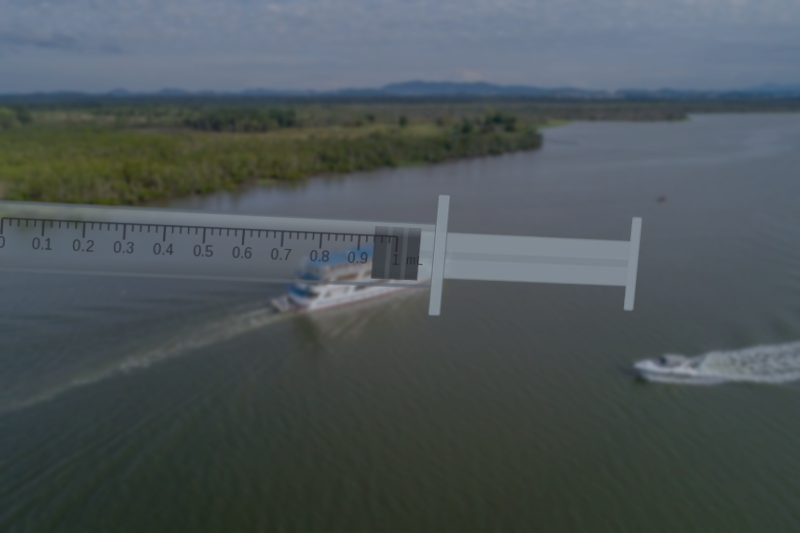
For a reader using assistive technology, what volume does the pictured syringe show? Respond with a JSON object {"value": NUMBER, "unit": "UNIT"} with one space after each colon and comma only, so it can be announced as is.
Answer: {"value": 0.94, "unit": "mL"}
